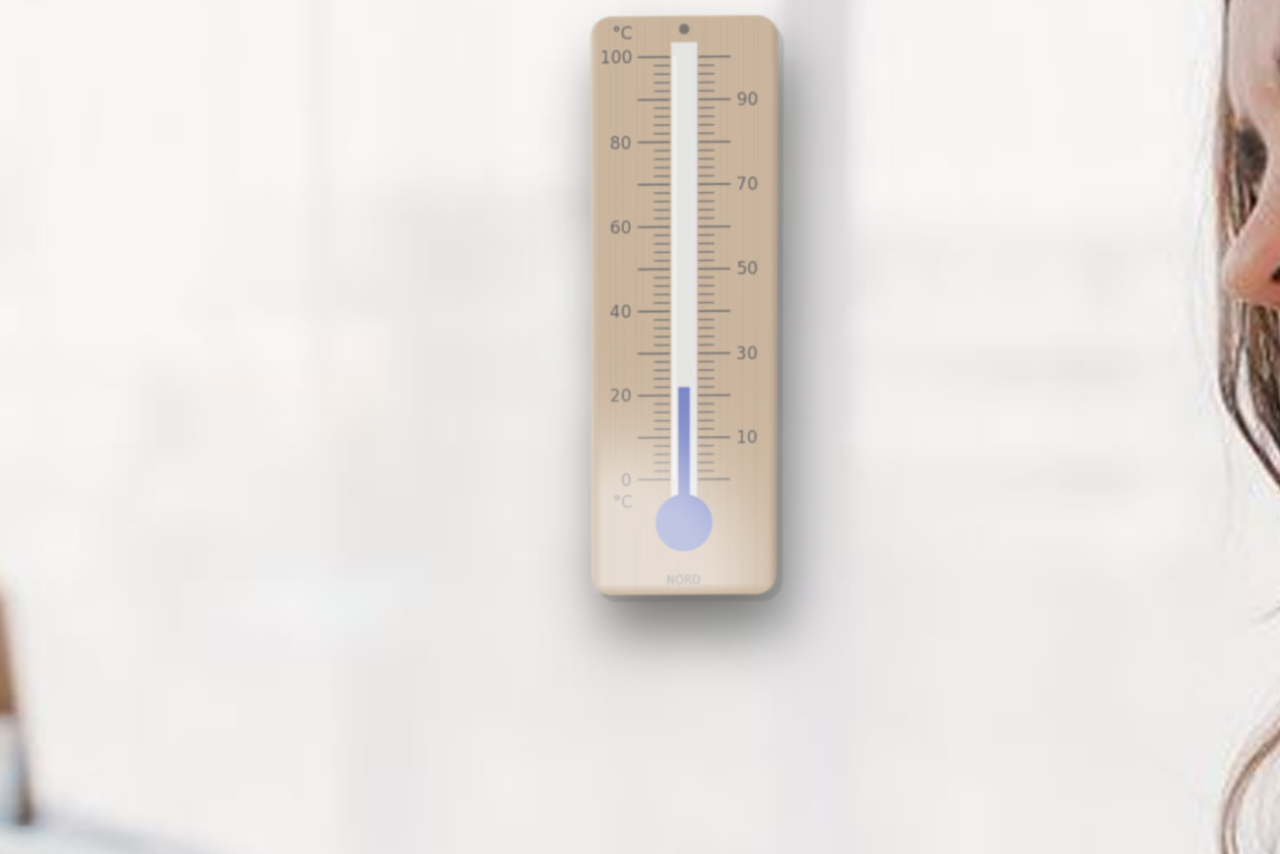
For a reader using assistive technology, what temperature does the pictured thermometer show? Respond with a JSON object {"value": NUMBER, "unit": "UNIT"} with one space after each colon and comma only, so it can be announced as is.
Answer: {"value": 22, "unit": "°C"}
